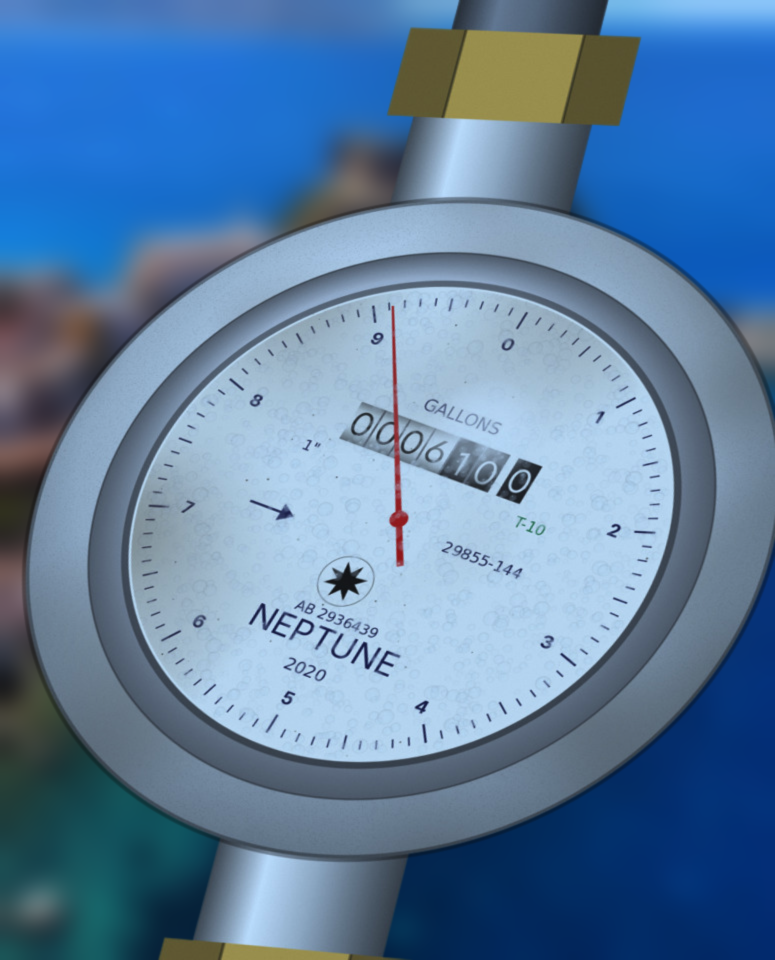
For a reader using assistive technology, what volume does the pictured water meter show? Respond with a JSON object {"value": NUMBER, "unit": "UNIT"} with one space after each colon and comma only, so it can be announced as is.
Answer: {"value": 6099.1, "unit": "gal"}
